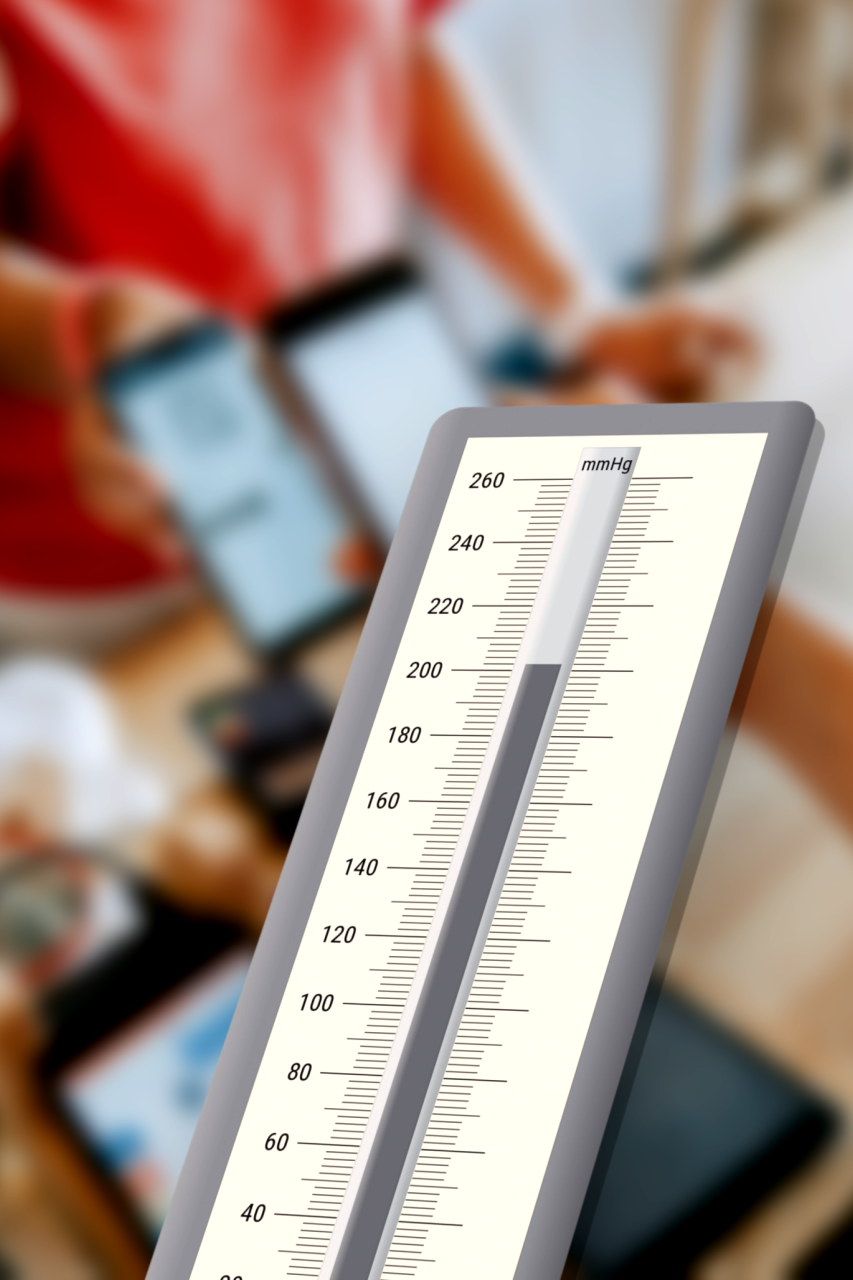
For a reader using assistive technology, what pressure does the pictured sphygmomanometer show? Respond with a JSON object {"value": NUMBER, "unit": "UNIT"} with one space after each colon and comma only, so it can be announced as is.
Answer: {"value": 202, "unit": "mmHg"}
